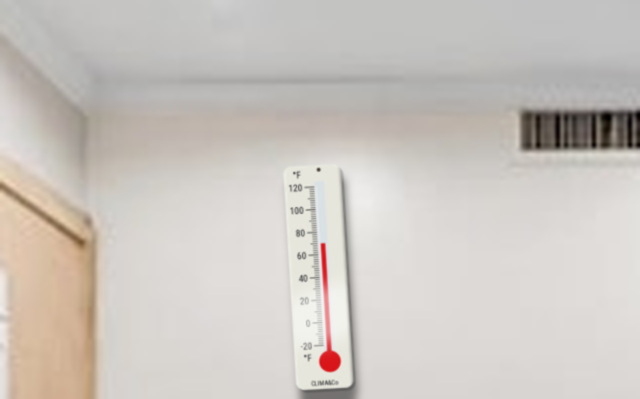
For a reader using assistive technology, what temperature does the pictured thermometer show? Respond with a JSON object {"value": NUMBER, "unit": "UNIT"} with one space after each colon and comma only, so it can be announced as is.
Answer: {"value": 70, "unit": "°F"}
